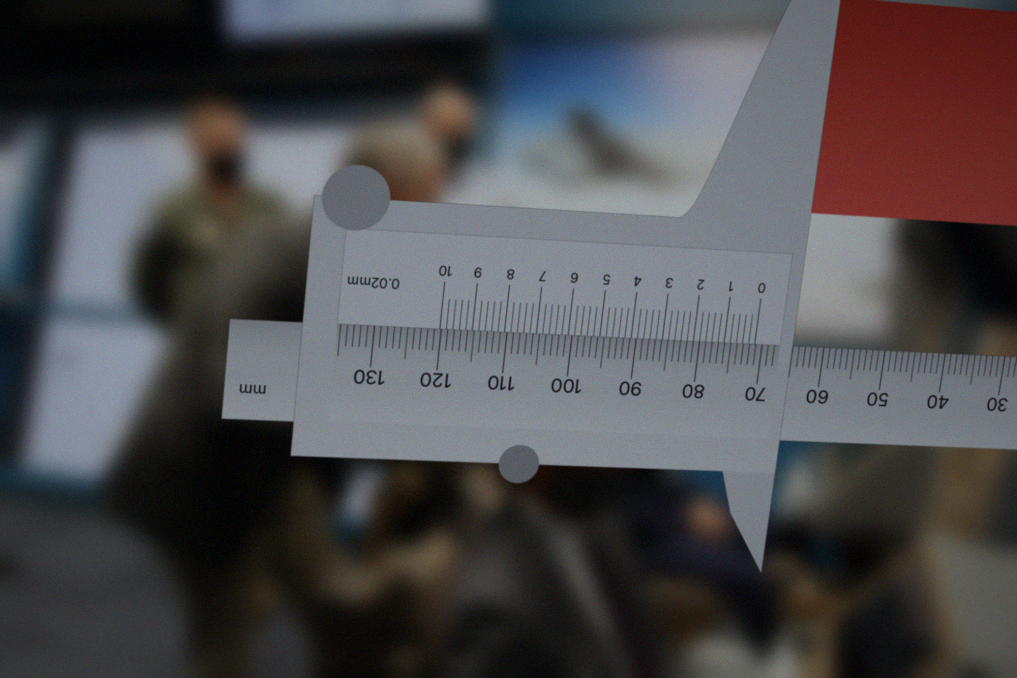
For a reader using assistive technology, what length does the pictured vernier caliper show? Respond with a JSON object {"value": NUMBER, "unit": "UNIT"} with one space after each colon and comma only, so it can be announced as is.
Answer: {"value": 71.2, "unit": "mm"}
